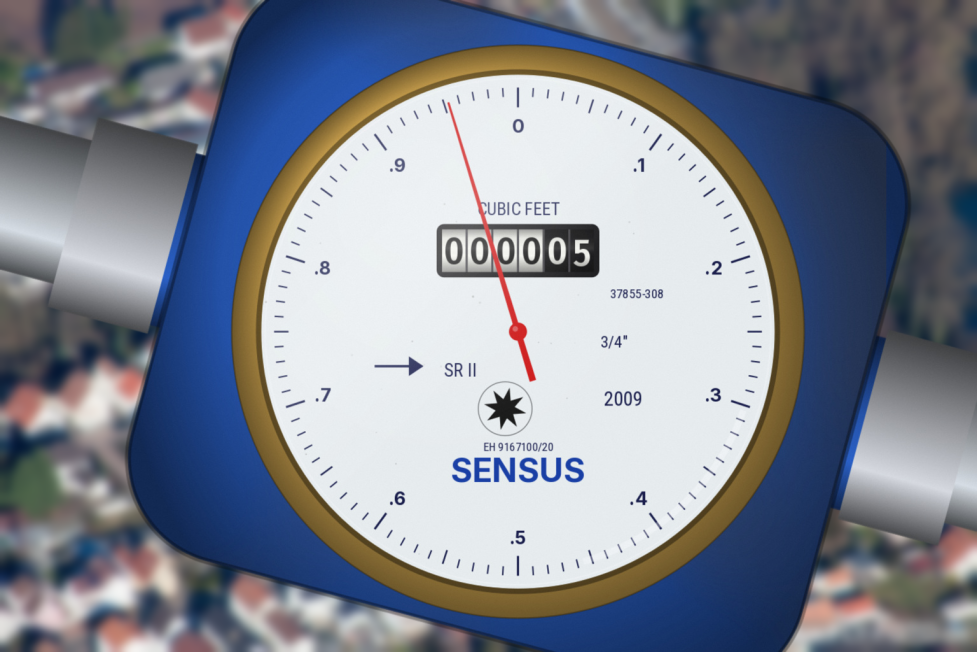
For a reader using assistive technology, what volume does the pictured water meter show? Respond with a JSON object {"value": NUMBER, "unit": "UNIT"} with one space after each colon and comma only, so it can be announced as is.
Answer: {"value": 4.95, "unit": "ft³"}
